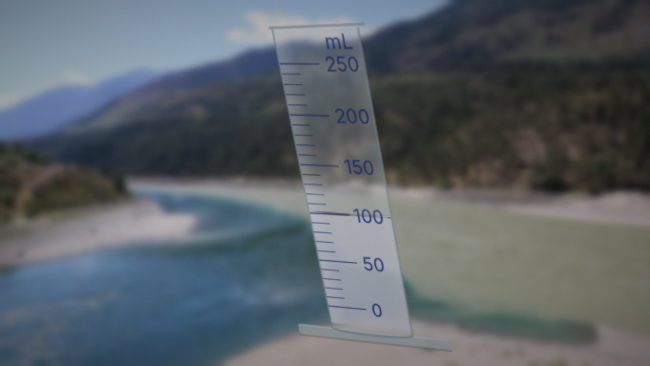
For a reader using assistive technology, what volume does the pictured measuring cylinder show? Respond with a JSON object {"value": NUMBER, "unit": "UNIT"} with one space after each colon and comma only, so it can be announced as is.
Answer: {"value": 100, "unit": "mL"}
